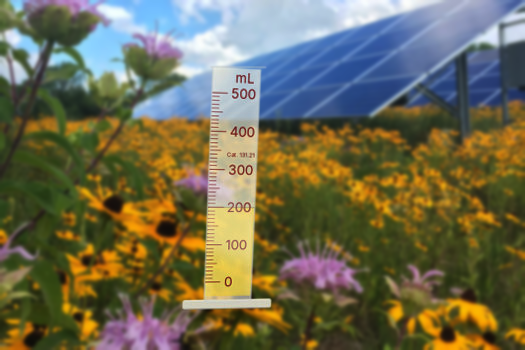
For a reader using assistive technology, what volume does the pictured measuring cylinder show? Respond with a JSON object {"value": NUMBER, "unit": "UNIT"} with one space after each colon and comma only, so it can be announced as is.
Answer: {"value": 200, "unit": "mL"}
